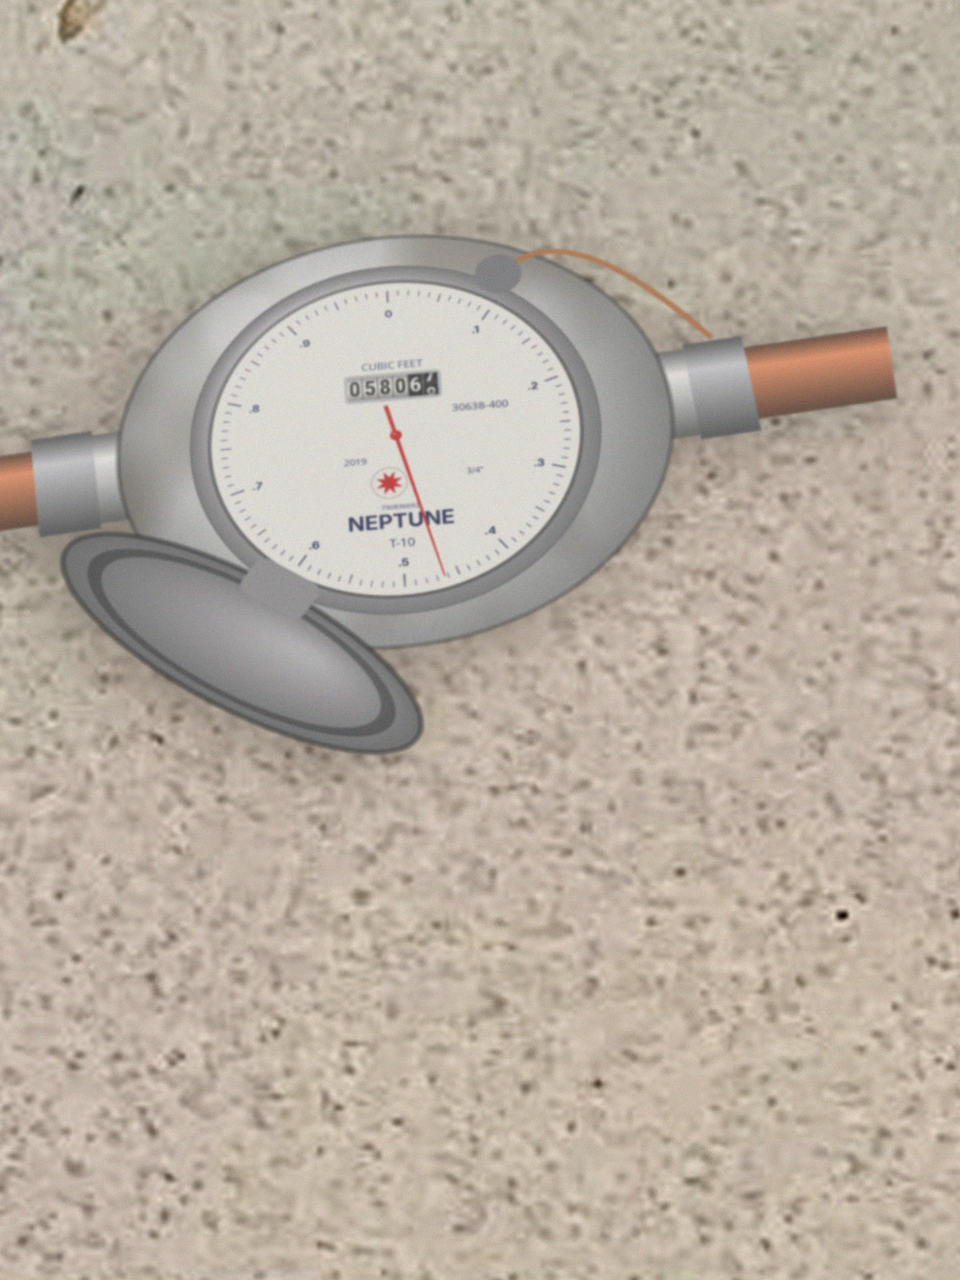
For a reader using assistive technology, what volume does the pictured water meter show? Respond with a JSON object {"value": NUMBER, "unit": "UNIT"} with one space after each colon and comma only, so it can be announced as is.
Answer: {"value": 58067.46, "unit": "ft³"}
